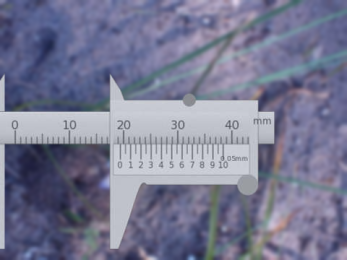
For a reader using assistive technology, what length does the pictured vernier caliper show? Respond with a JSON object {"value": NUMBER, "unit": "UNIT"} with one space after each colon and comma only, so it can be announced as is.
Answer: {"value": 19.4, "unit": "mm"}
